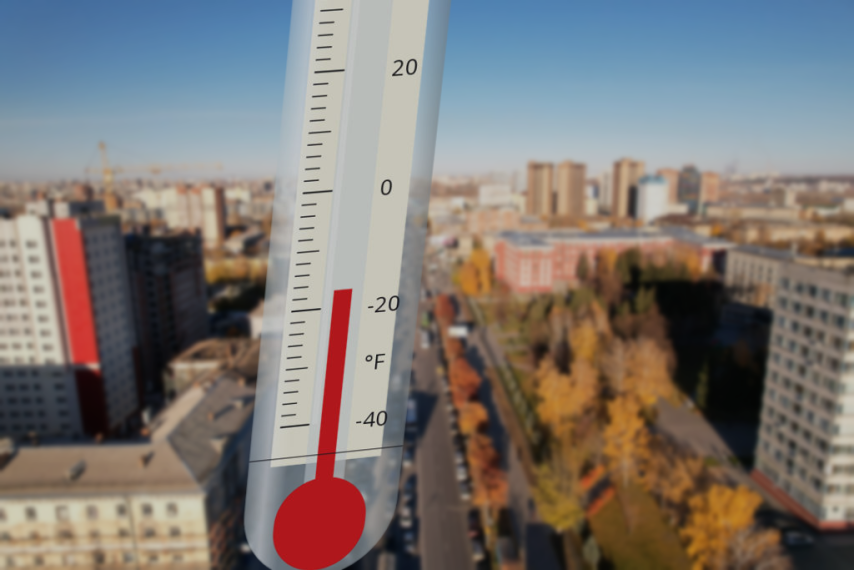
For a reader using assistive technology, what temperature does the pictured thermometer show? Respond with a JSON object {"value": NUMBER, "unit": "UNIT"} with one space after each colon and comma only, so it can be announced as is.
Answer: {"value": -17, "unit": "°F"}
